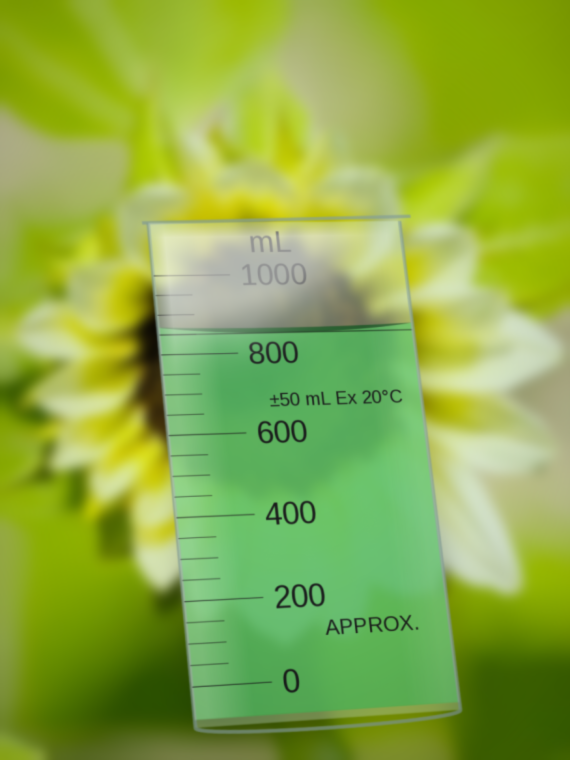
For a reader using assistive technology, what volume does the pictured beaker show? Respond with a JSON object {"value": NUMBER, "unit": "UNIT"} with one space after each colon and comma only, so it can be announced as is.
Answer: {"value": 850, "unit": "mL"}
